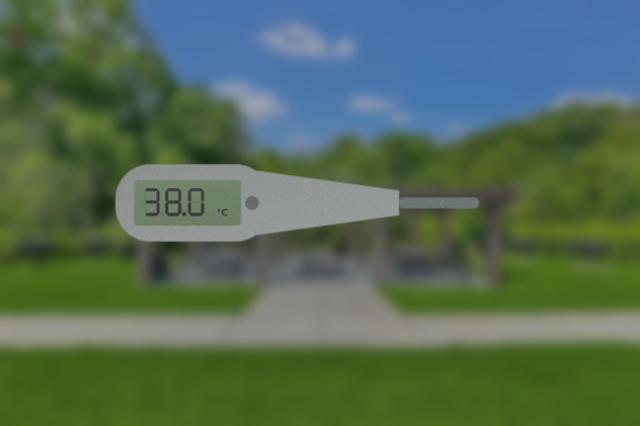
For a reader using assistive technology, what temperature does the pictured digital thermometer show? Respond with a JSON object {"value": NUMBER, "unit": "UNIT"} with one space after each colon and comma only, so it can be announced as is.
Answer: {"value": 38.0, "unit": "°C"}
